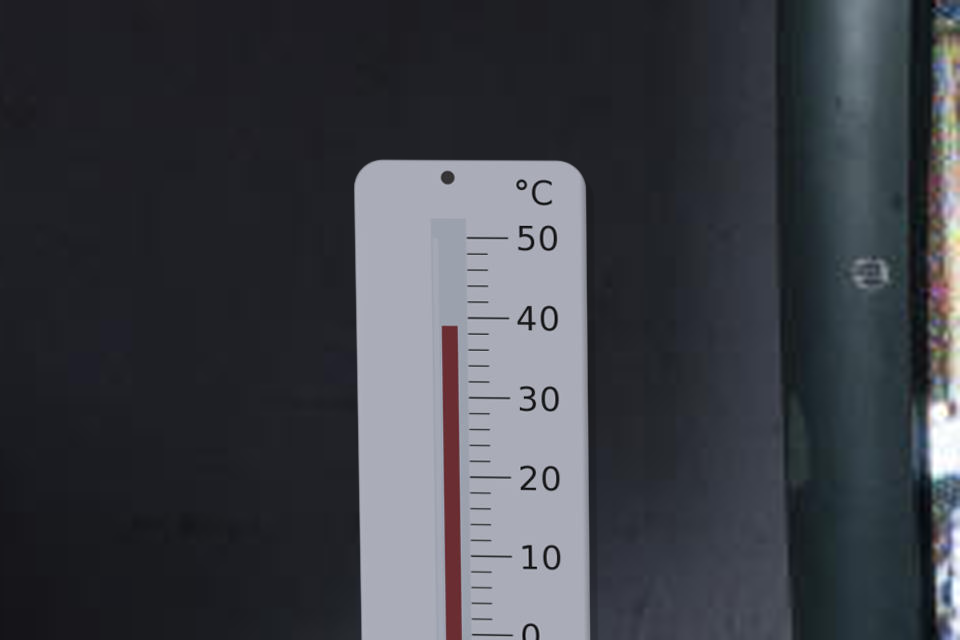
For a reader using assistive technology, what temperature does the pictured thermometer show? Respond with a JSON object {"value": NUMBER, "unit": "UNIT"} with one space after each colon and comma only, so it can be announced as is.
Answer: {"value": 39, "unit": "°C"}
